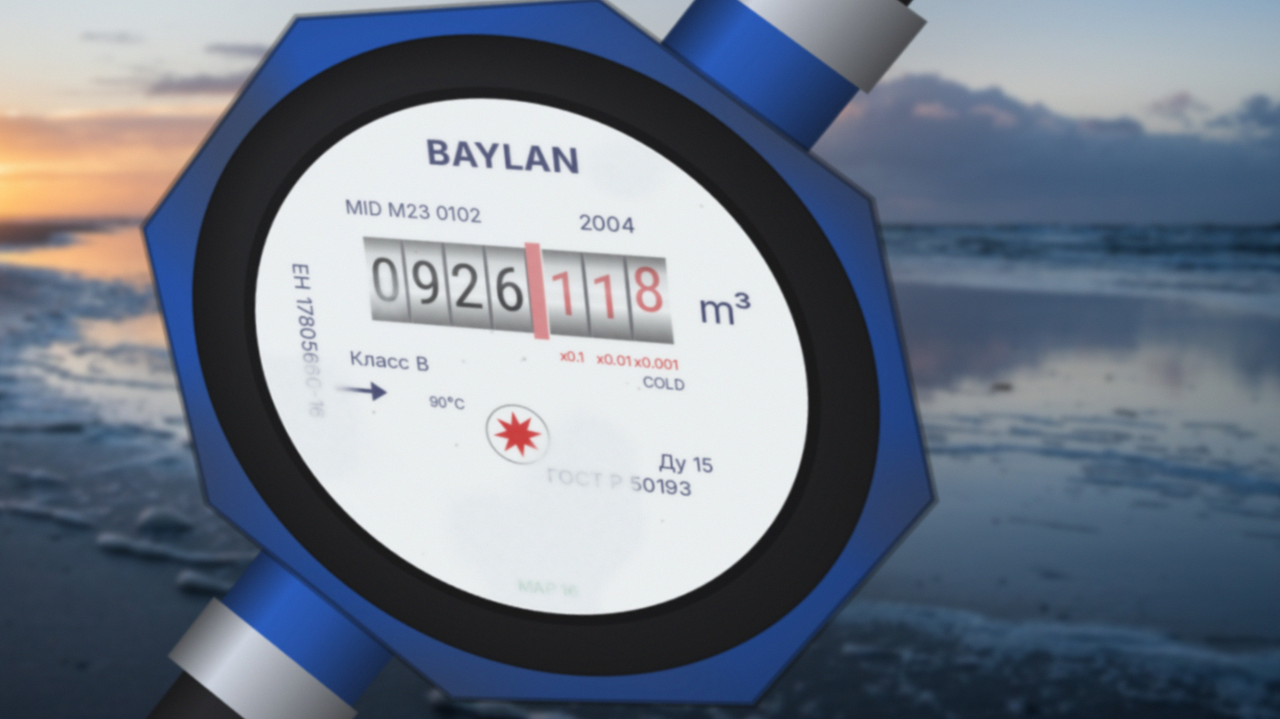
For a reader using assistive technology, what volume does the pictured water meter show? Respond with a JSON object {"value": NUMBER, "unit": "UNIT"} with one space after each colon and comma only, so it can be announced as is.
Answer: {"value": 926.118, "unit": "m³"}
